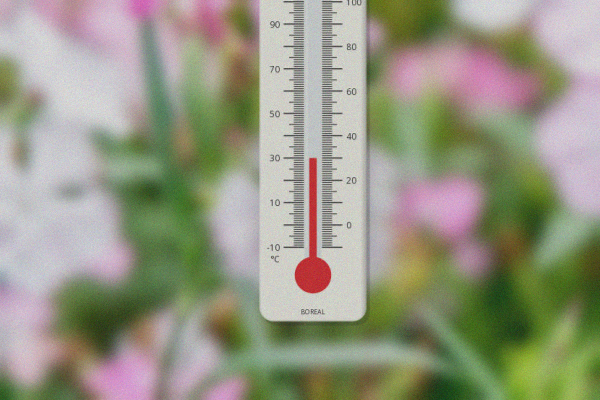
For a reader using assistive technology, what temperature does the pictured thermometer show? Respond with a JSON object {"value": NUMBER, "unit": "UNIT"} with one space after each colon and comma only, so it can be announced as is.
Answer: {"value": 30, "unit": "°C"}
